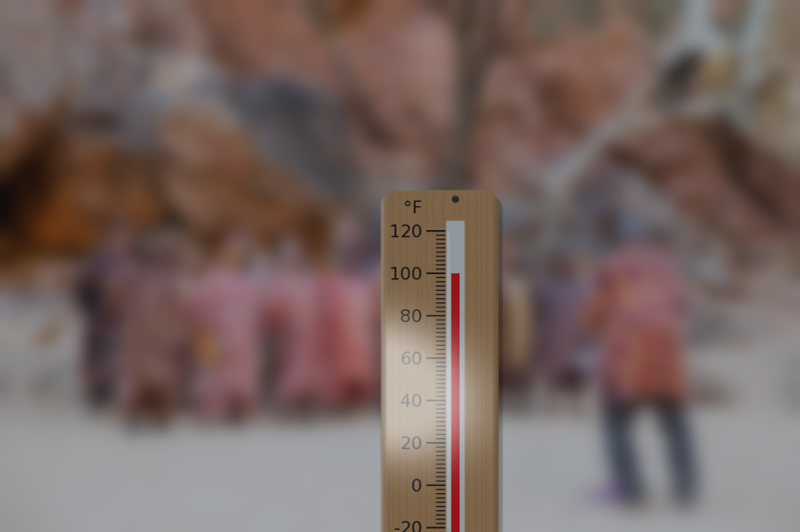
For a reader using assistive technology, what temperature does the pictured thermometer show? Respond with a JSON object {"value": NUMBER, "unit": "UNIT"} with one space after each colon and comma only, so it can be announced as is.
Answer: {"value": 100, "unit": "°F"}
